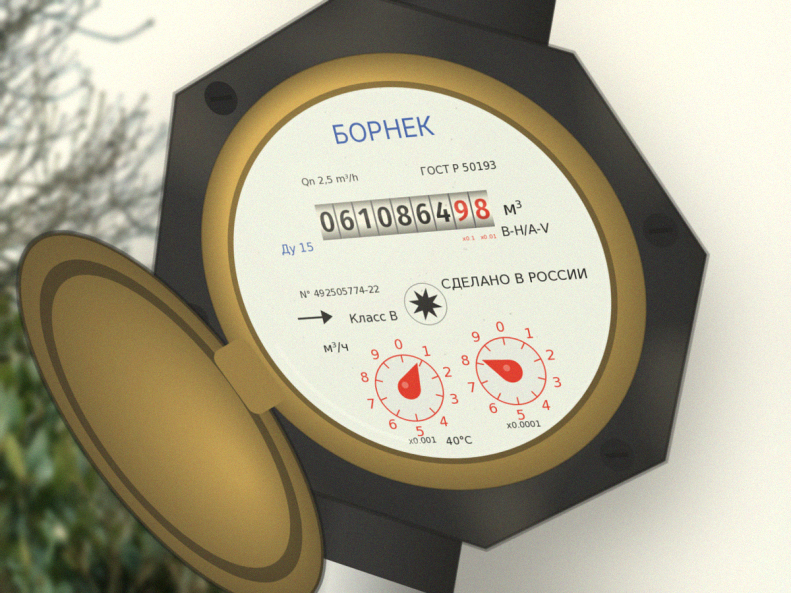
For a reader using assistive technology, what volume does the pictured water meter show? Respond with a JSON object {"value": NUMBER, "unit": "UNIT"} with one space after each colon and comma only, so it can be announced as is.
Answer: {"value": 610864.9808, "unit": "m³"}
